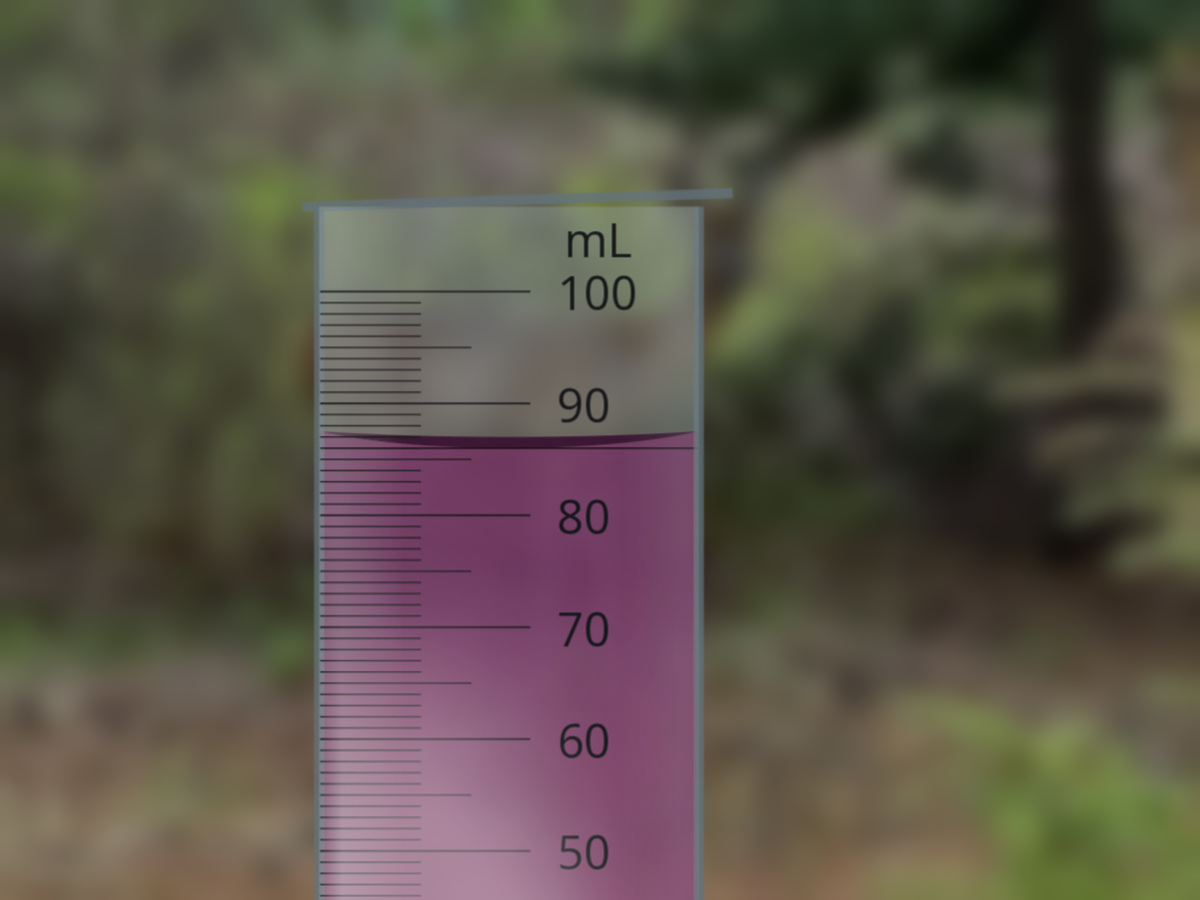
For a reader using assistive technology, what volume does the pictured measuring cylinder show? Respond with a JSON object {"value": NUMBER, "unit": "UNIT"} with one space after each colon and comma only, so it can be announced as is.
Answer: {"value": 86, "unit": "mL"}
